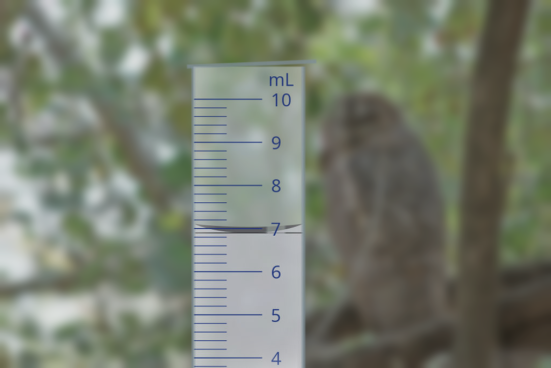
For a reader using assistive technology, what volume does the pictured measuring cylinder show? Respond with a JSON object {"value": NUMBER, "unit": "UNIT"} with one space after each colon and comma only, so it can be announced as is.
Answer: {"value": 6.9, "unit": "mL"}
